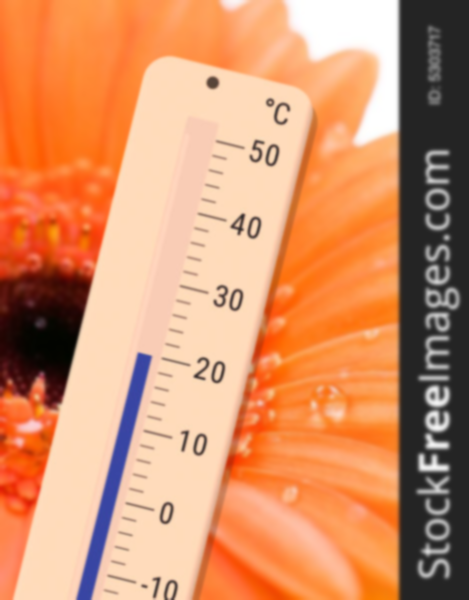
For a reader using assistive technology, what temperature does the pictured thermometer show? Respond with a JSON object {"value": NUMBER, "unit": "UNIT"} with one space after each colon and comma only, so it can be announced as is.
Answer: {"value": 20, "unit": "°C"}
